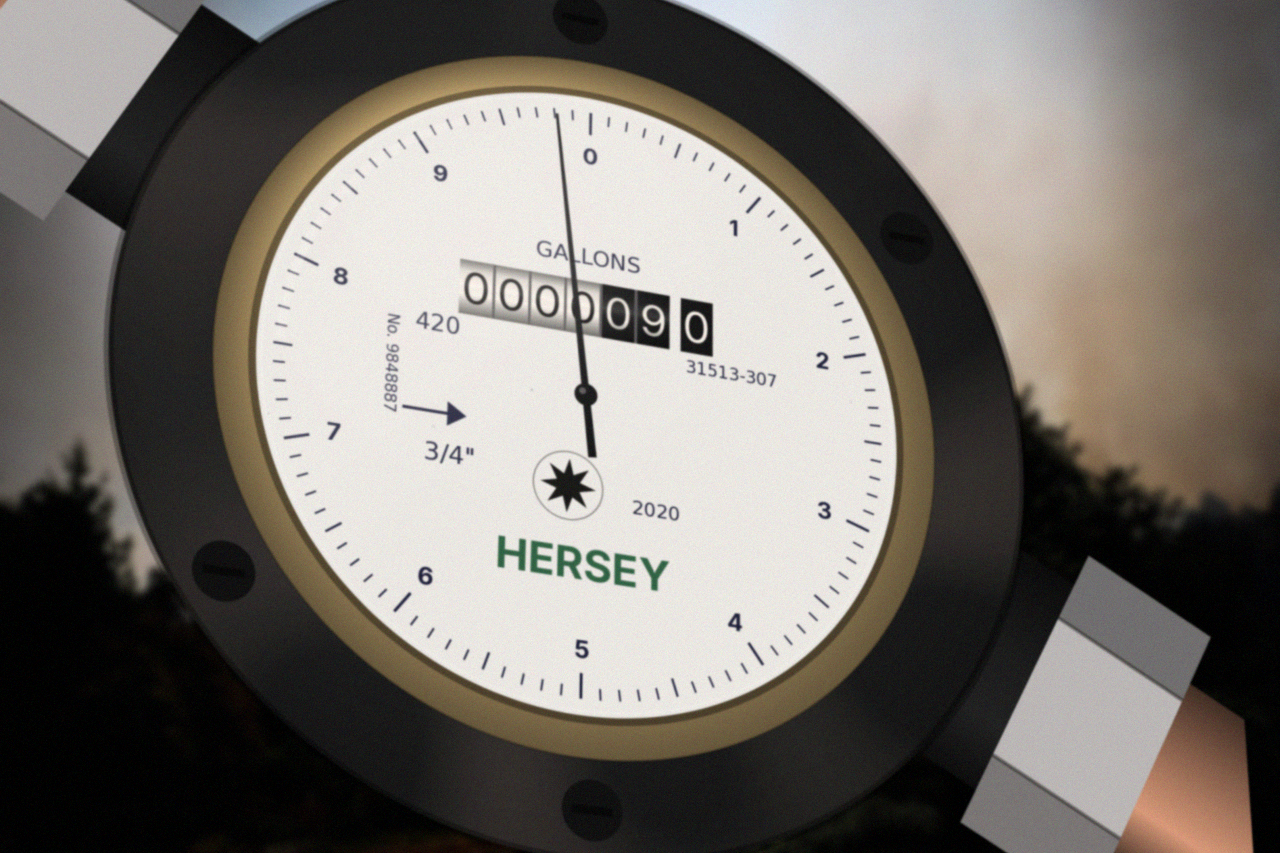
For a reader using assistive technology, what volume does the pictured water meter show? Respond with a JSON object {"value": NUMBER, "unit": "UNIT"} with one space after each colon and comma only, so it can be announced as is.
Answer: {"value": 89.8, "unit": "gal"}
